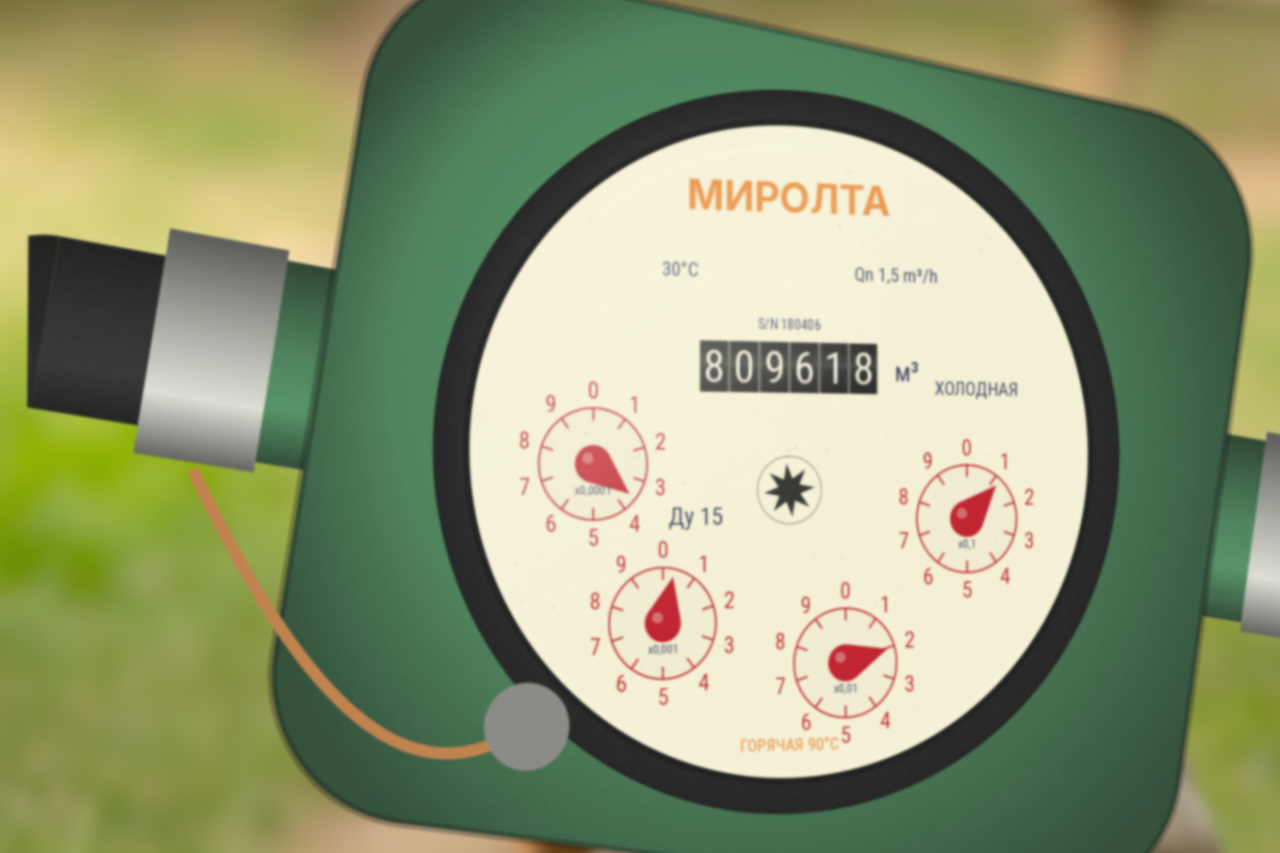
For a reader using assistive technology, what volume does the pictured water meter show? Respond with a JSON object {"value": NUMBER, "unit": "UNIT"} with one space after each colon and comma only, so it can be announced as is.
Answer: {"value": 809618.1203, "unit": "m³"}
